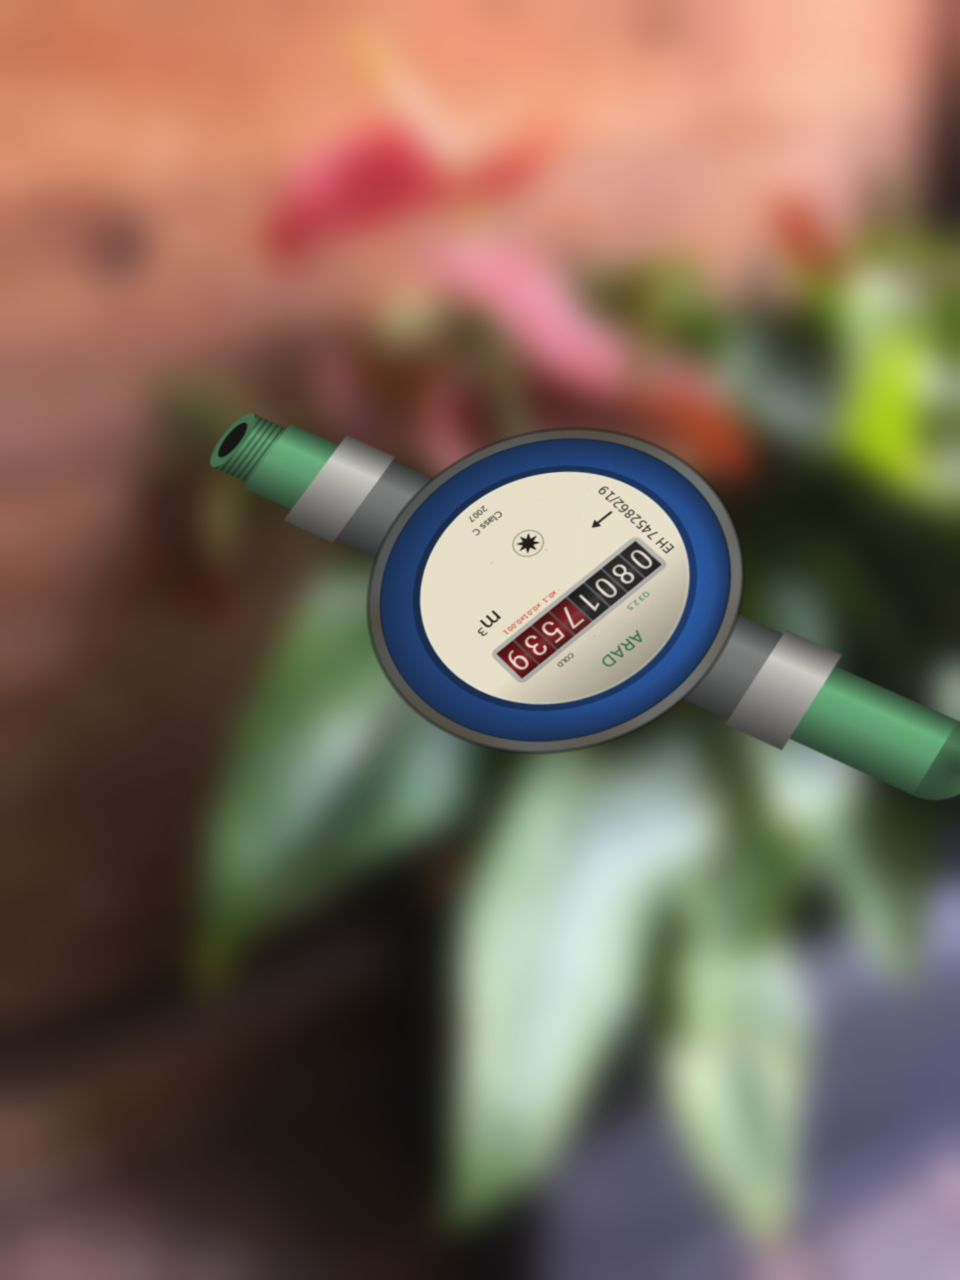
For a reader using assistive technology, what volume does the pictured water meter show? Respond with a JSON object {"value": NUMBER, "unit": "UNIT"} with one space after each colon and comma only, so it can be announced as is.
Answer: {"value": 801.7539, "unit": "m³"}
